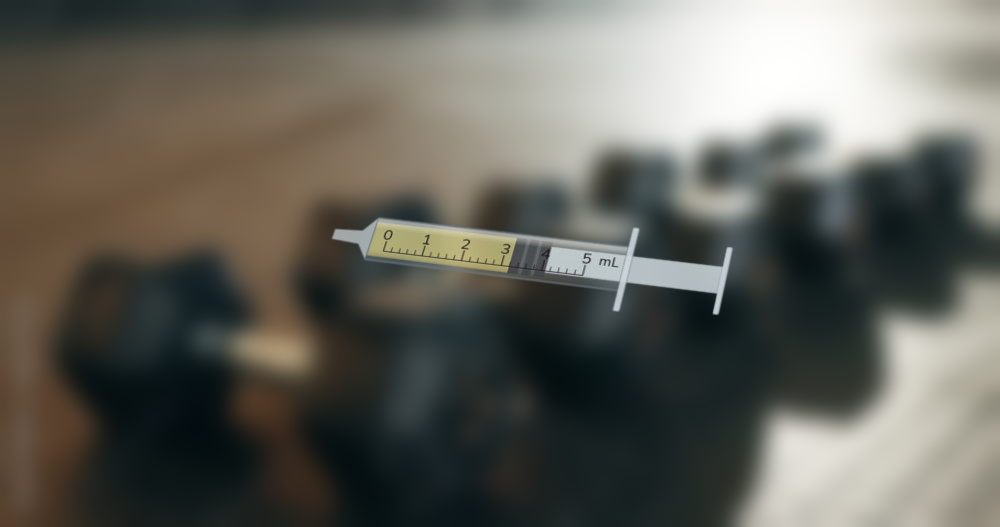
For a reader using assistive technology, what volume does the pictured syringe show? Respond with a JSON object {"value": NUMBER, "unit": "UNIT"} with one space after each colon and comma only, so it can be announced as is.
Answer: {"value": 3.2, "unit": "mL"}
